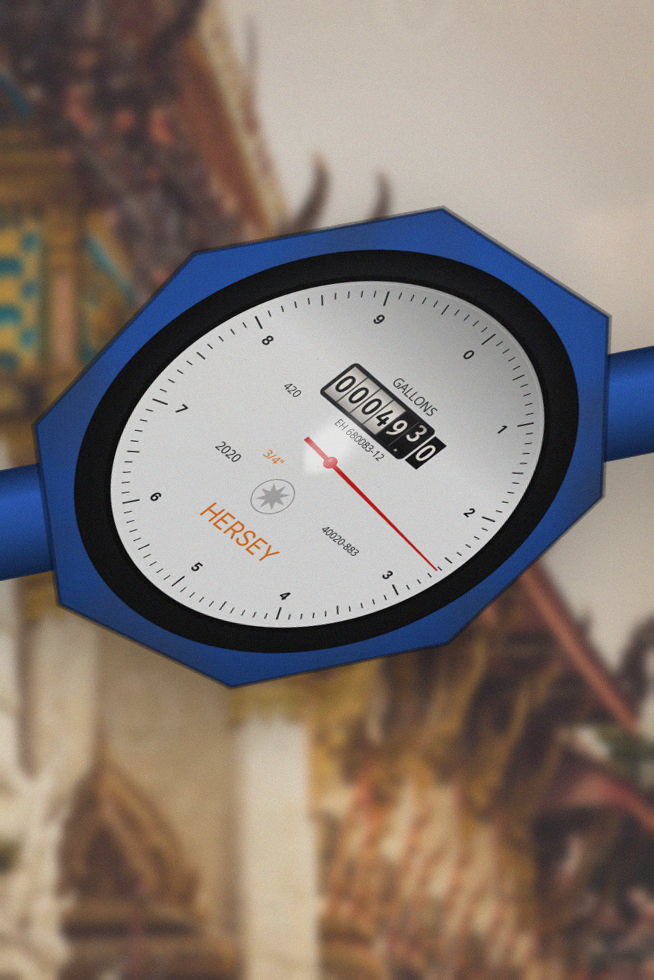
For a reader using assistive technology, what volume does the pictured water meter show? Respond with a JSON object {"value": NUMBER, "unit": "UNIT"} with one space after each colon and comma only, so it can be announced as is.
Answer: {"value": 4932.6, "unit": "gal"}
